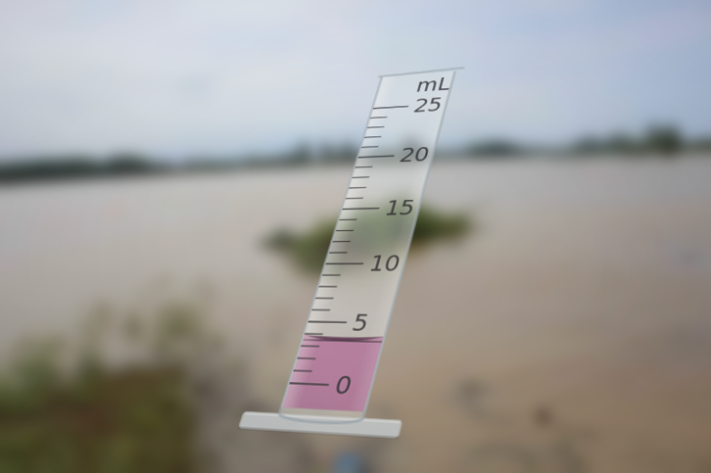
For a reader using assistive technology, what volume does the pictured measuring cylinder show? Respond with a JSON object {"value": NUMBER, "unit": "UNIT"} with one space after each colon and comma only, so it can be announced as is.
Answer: {"value": 3.5, "unit": "mL"}
